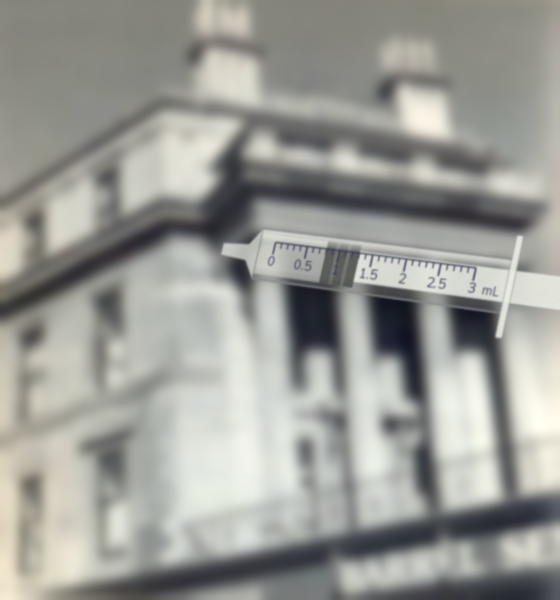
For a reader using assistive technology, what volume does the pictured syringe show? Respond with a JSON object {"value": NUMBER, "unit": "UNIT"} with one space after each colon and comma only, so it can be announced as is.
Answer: {"value": 0.8, "unit": "mL"}
